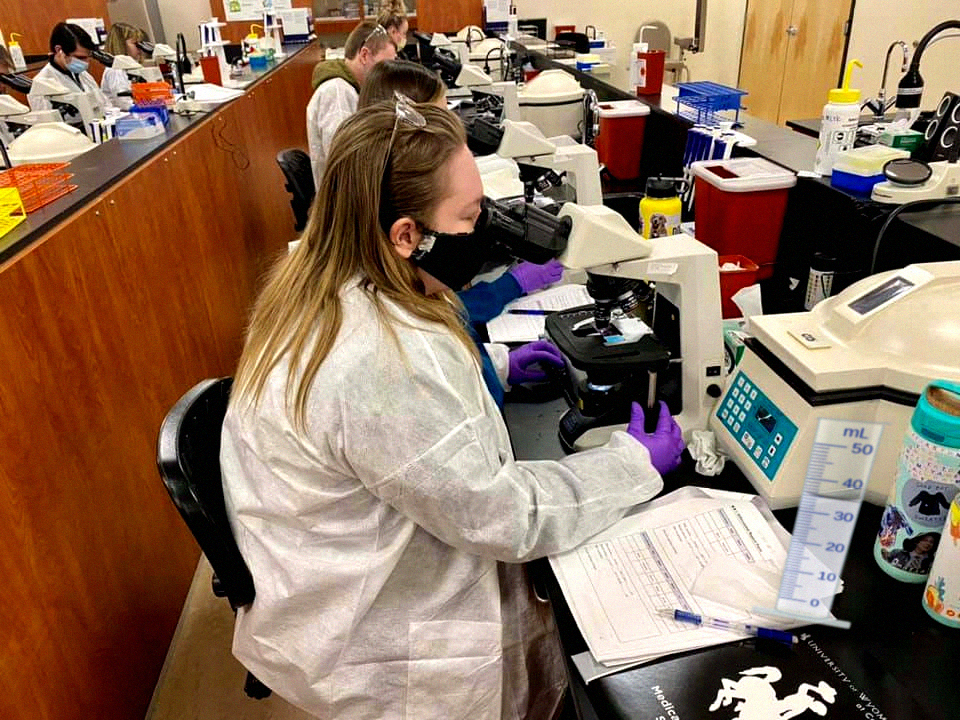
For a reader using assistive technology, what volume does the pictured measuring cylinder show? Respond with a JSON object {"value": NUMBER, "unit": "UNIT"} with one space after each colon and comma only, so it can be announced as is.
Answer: {"value": 35, "unit": "mL"}
